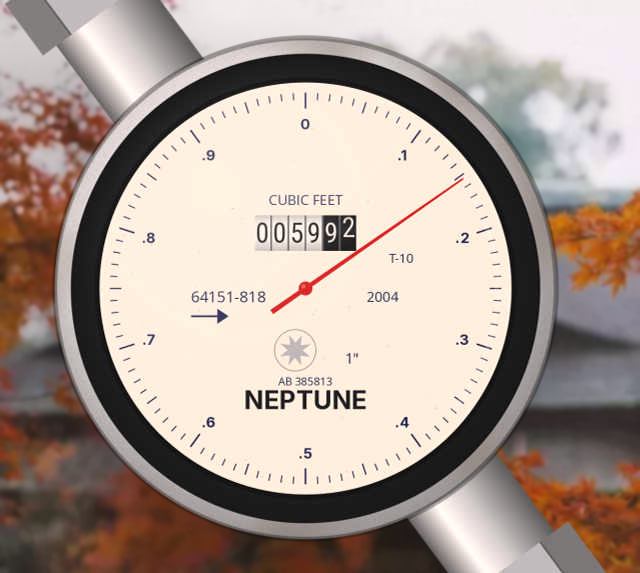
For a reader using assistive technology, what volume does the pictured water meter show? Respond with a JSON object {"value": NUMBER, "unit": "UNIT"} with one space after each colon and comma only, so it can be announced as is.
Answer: {"value": 5992.15, "unit": "ft³"}
